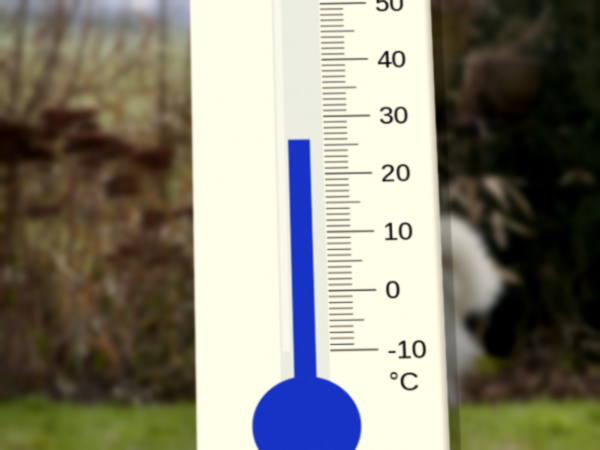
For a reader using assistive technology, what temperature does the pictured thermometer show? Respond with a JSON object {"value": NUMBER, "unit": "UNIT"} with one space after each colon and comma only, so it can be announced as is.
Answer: {"value": 26, "unit": "°C"}
